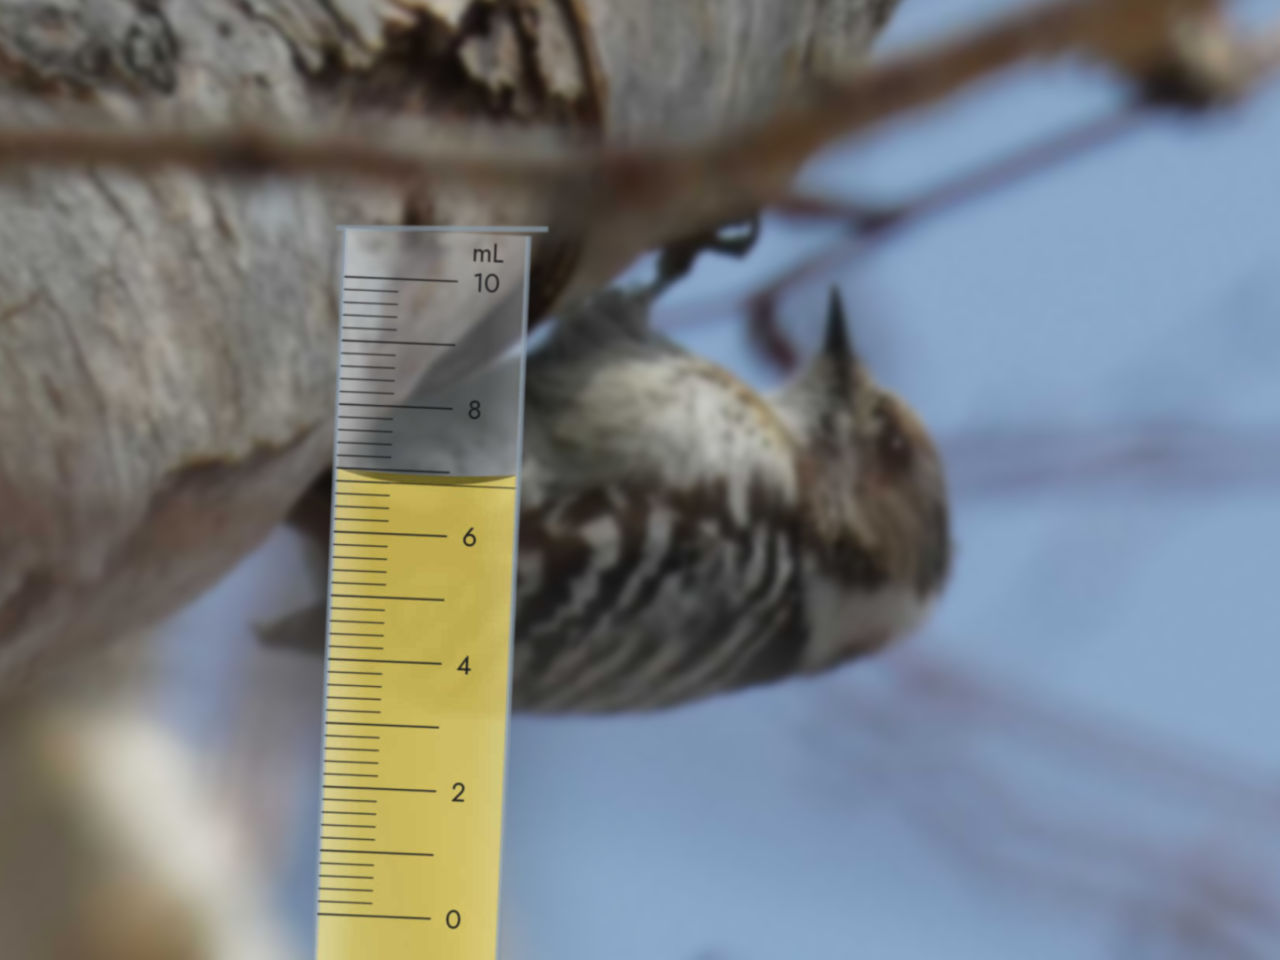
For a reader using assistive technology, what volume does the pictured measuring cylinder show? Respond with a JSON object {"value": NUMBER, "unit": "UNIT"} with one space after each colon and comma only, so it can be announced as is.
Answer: {"value": 6.8, "unit": "mL"}
